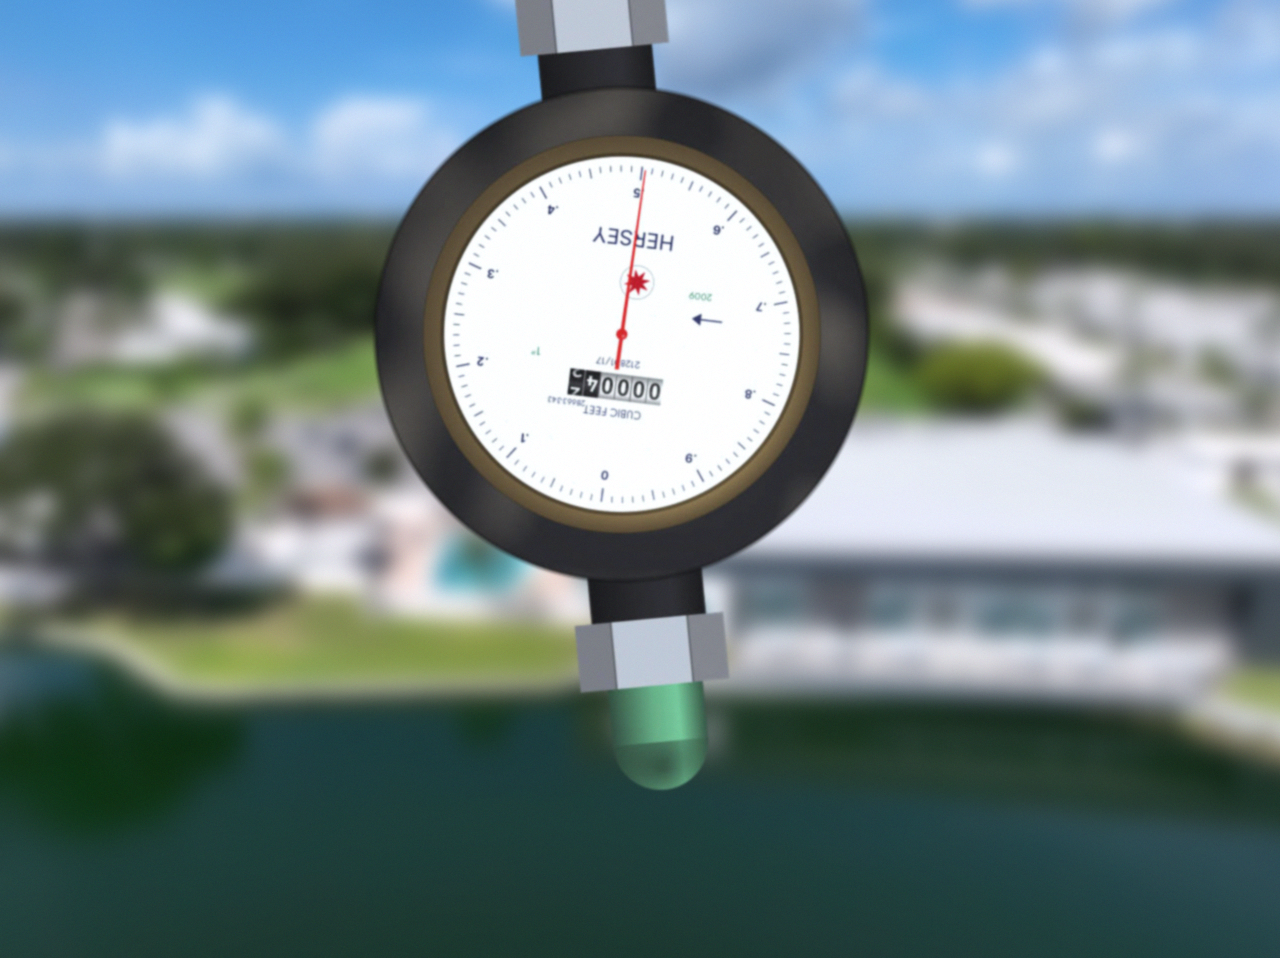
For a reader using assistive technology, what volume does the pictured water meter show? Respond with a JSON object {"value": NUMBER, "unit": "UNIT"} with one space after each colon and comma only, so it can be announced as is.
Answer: {"value": 42.50, "unit": "ft³"}
